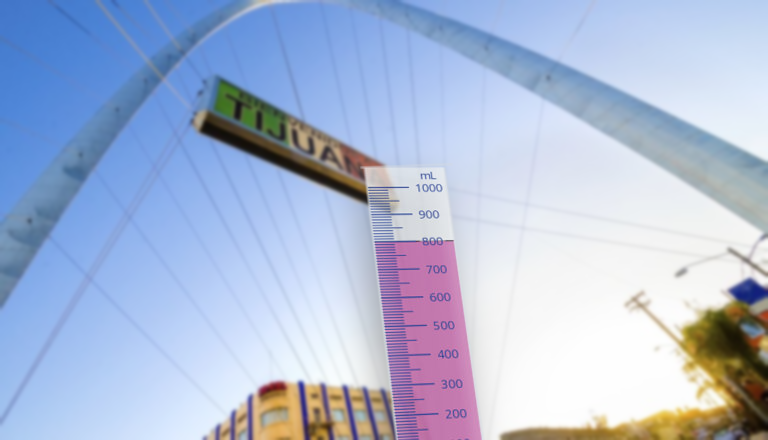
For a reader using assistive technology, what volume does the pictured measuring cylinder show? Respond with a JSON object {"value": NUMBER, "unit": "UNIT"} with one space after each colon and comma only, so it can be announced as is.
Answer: {"value": 800, "unit": "mL"}
